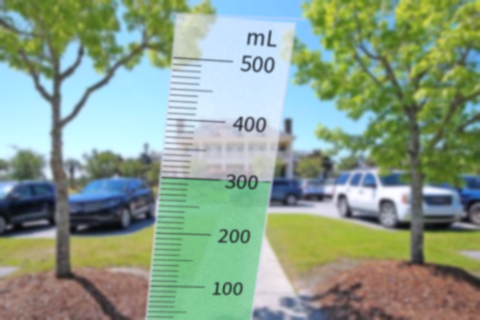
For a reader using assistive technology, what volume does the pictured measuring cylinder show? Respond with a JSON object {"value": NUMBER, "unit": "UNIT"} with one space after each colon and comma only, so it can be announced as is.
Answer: {"value": 300, "unit": "mL"}
